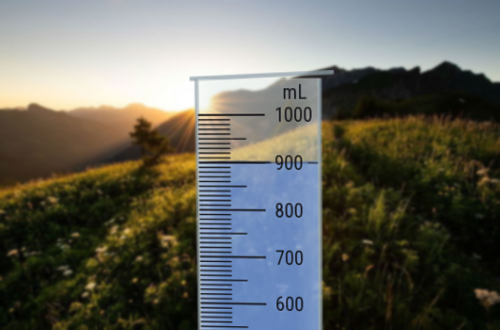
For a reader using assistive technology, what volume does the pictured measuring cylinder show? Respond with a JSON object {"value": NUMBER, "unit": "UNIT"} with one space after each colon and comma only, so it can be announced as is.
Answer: {"value": 900, "unit": "mL"}
